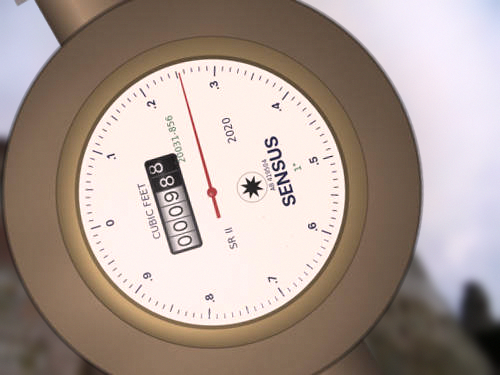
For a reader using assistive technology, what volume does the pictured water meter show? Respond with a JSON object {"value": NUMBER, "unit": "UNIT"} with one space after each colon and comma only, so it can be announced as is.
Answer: {"value": 988.25, "unit": "ft³"}
